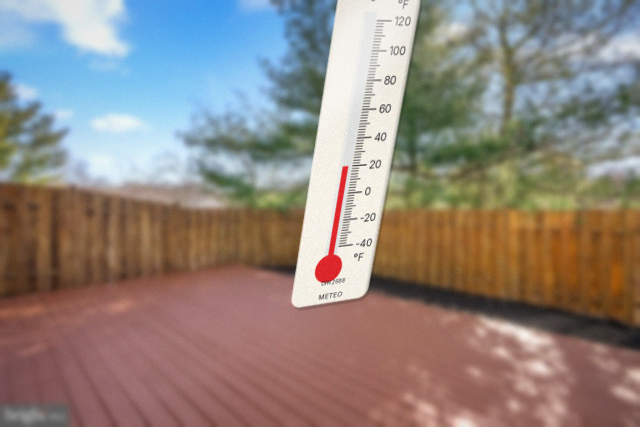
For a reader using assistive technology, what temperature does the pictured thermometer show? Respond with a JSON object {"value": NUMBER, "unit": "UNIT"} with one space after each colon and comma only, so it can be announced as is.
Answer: {"value": 20, "unit": "°F"}
